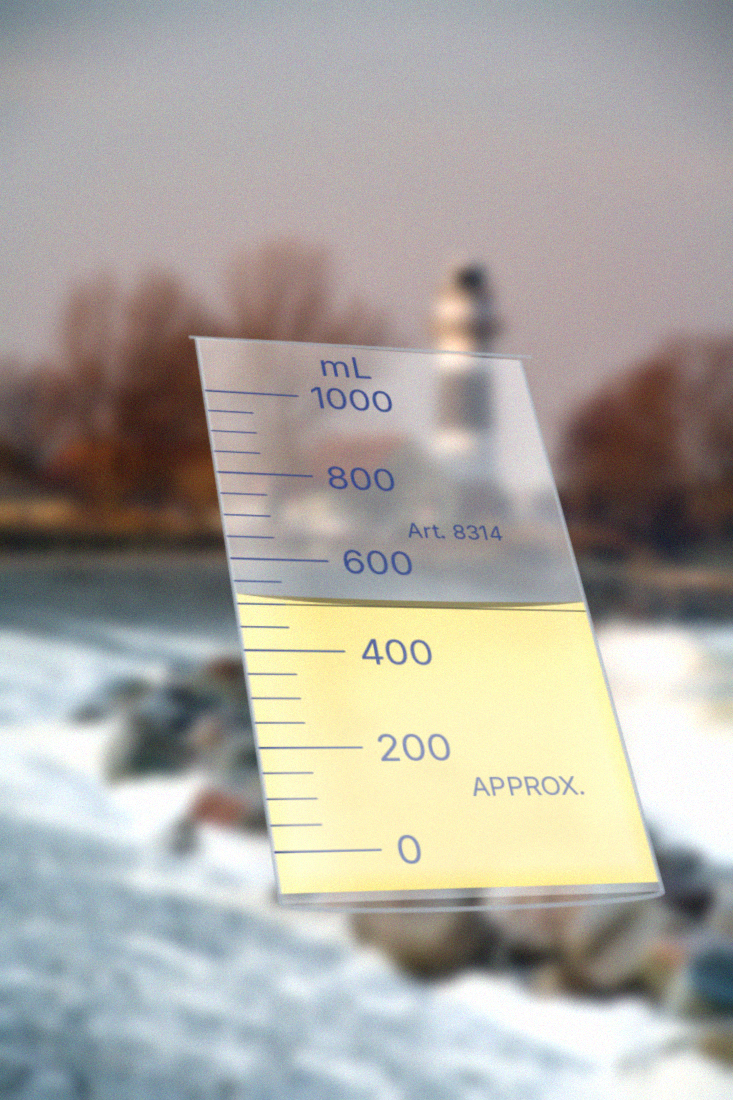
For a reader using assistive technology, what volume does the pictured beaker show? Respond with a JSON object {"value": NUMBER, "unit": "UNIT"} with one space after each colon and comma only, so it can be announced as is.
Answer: {"value": 500, "unit": "mL"}
